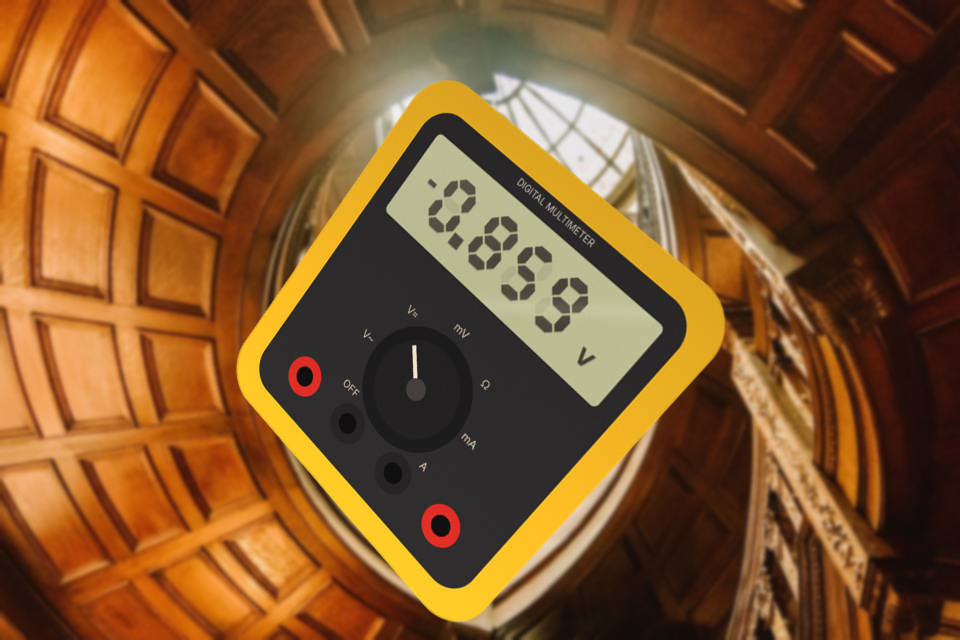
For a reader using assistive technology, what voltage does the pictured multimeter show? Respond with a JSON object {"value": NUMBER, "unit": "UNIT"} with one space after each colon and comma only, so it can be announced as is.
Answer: {"value": -0.859, "unit": "V"}
